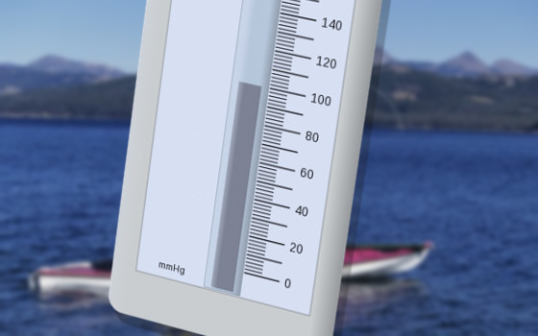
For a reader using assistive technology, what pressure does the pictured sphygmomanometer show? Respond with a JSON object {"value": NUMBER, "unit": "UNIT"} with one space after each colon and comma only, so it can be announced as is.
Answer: {"value": 100, "unit": "mmHg"}
